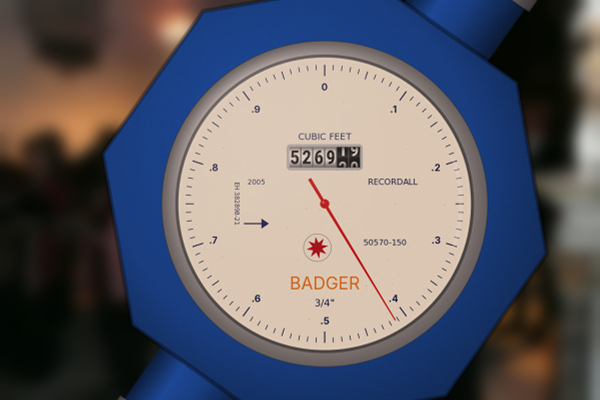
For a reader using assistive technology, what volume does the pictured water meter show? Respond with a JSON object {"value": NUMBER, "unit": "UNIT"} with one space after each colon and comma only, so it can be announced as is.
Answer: {"value": 526919.41, "unit": "ft³"}
